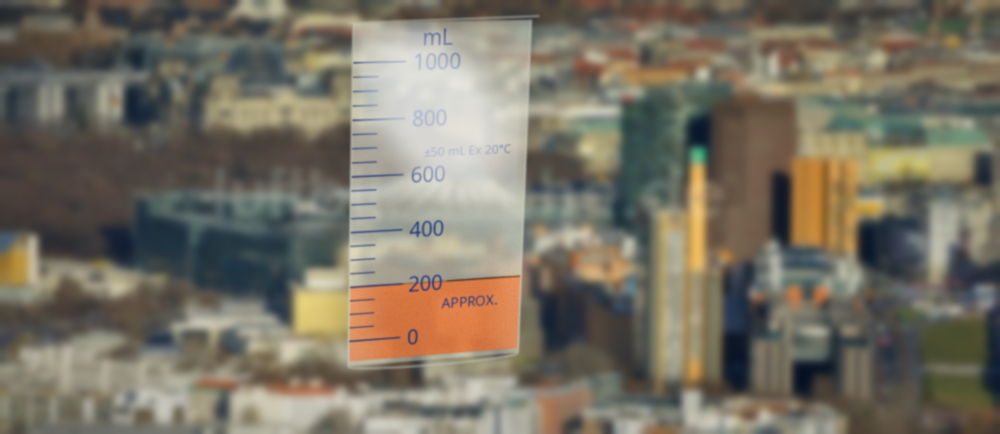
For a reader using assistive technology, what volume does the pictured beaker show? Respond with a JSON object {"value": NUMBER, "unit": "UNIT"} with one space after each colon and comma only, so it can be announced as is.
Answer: {"value": 200, "unit": "mL"}
